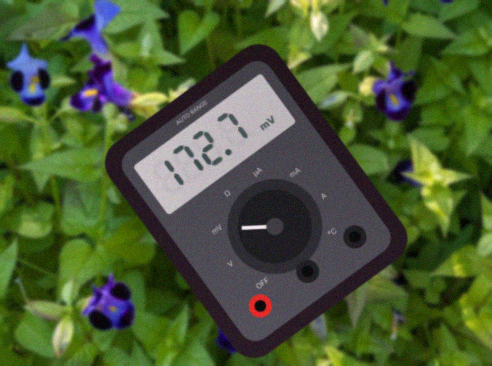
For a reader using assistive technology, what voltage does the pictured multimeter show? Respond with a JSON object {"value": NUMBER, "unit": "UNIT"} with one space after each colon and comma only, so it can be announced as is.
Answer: {"value": 172.7, "unit": "mV"}
